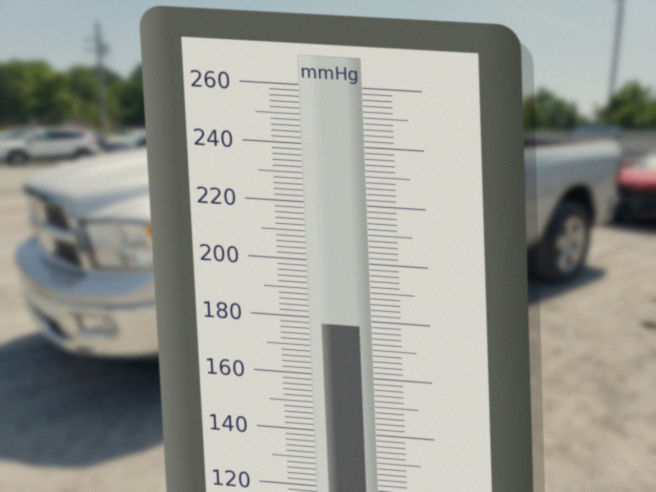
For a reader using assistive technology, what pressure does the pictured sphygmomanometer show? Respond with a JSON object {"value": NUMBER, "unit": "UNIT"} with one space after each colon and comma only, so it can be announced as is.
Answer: {"value": 178, "unit": "mmHg"}
